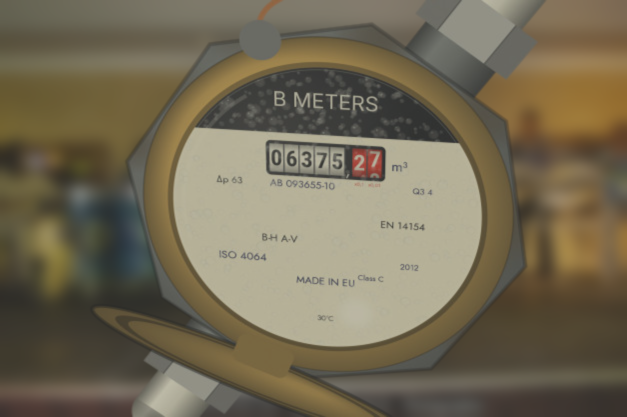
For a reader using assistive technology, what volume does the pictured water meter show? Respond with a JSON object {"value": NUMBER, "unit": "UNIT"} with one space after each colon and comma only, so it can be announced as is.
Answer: {"value": 6375.27, "unit": "m³"}
